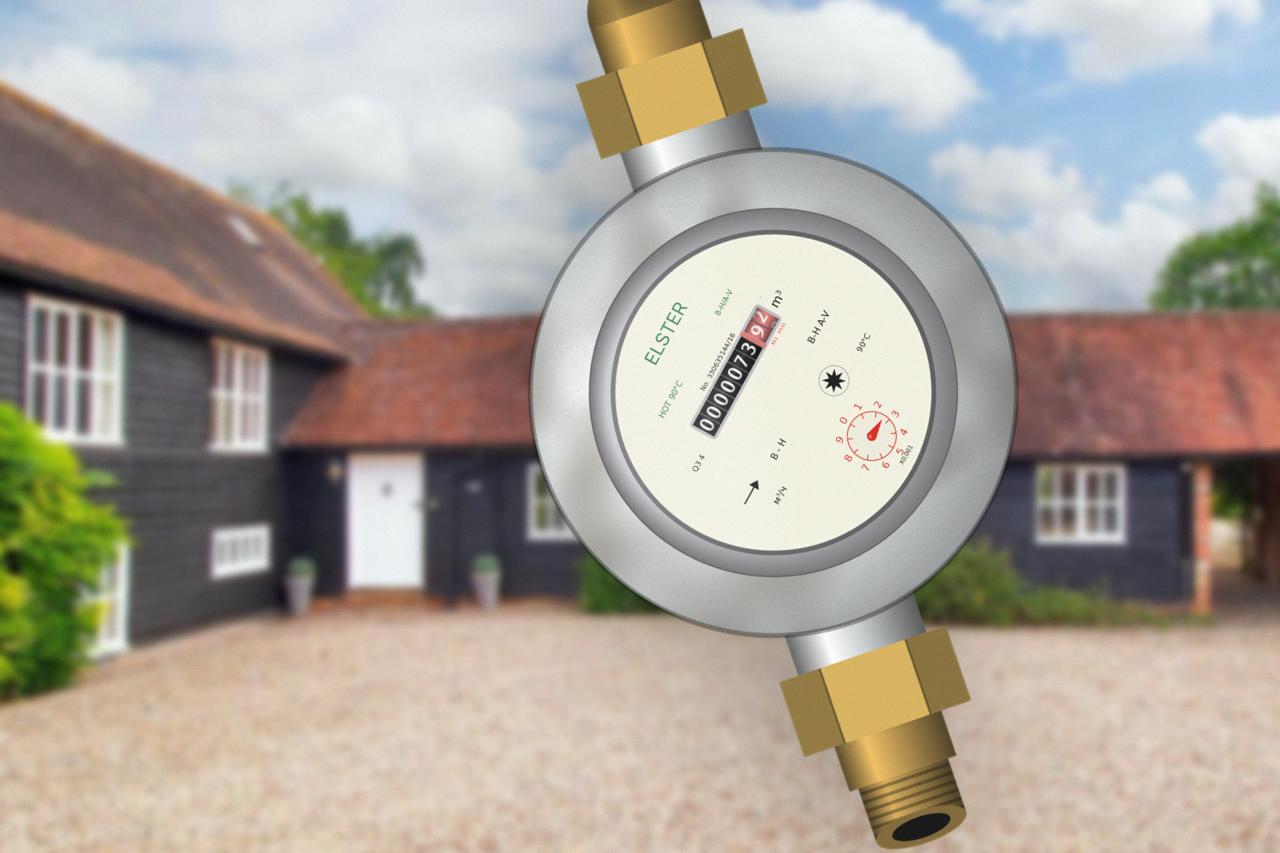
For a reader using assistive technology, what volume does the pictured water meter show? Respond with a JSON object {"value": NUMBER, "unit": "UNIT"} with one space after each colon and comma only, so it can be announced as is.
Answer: {"value": 73.922, "unit": "m³"}
